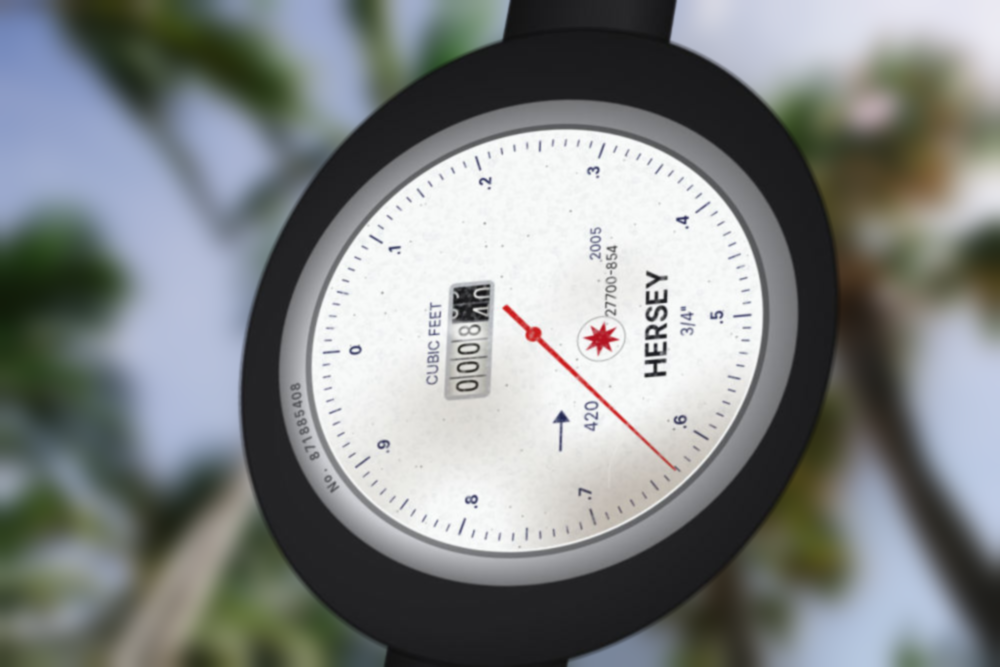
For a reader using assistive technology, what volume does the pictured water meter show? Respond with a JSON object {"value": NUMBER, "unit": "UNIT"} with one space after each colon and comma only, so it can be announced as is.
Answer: {"value": 839.63, "unit": "ft³"}
